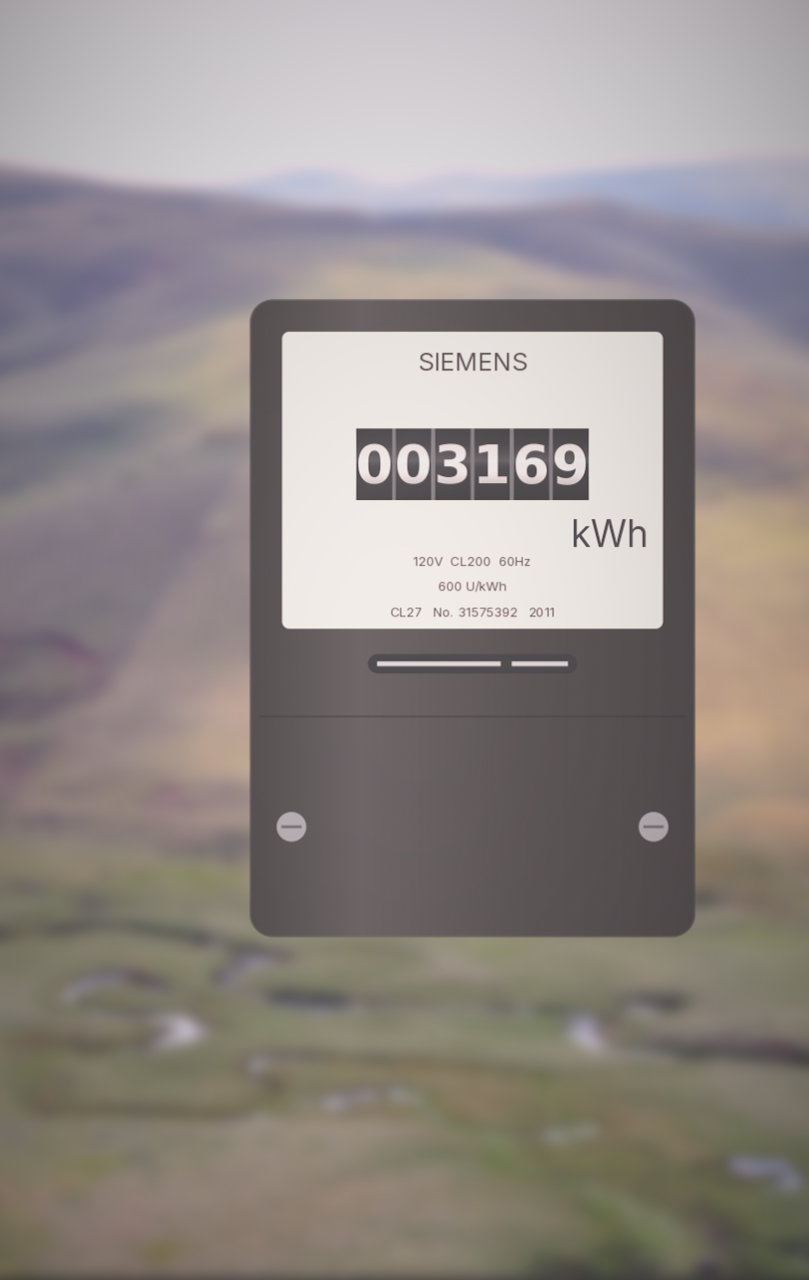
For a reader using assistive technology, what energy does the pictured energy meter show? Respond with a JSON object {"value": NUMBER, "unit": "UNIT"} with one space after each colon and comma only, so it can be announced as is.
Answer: {"value": 3169, "unit": "kWh"}
